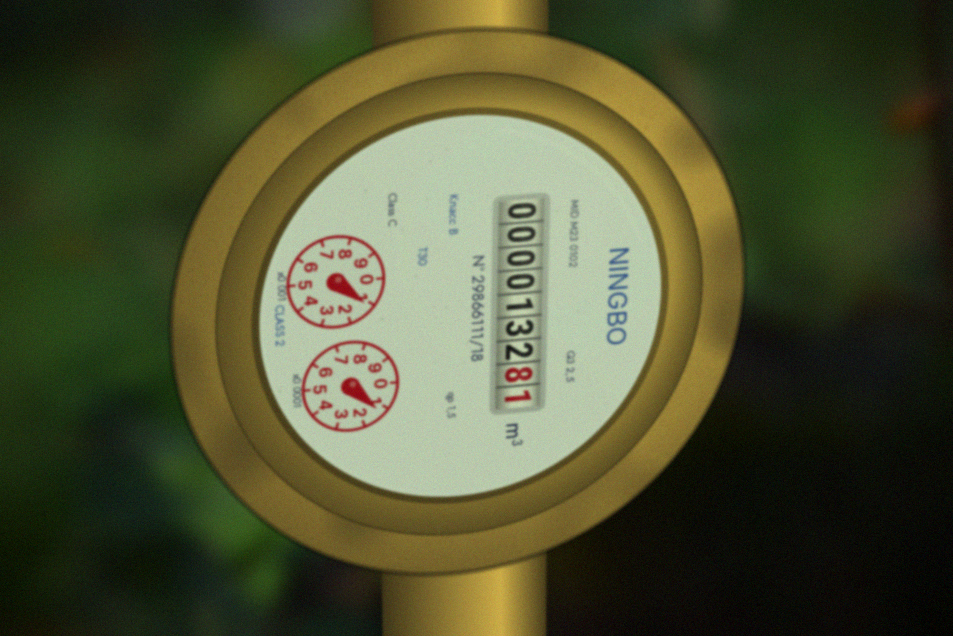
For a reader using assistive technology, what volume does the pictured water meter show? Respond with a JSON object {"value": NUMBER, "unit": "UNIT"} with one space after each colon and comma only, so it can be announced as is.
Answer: {"value": 132.8111, "unit": "m³"}
